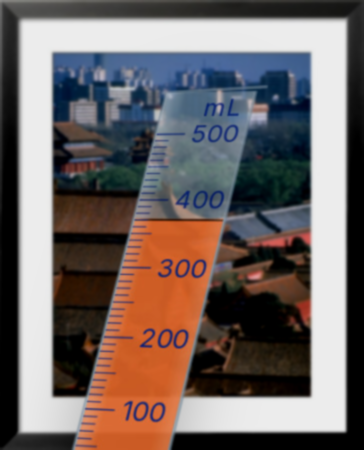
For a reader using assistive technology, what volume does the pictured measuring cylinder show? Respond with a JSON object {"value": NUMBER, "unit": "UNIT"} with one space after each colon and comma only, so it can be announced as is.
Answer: {"value": 370, "unit": "mL"}
